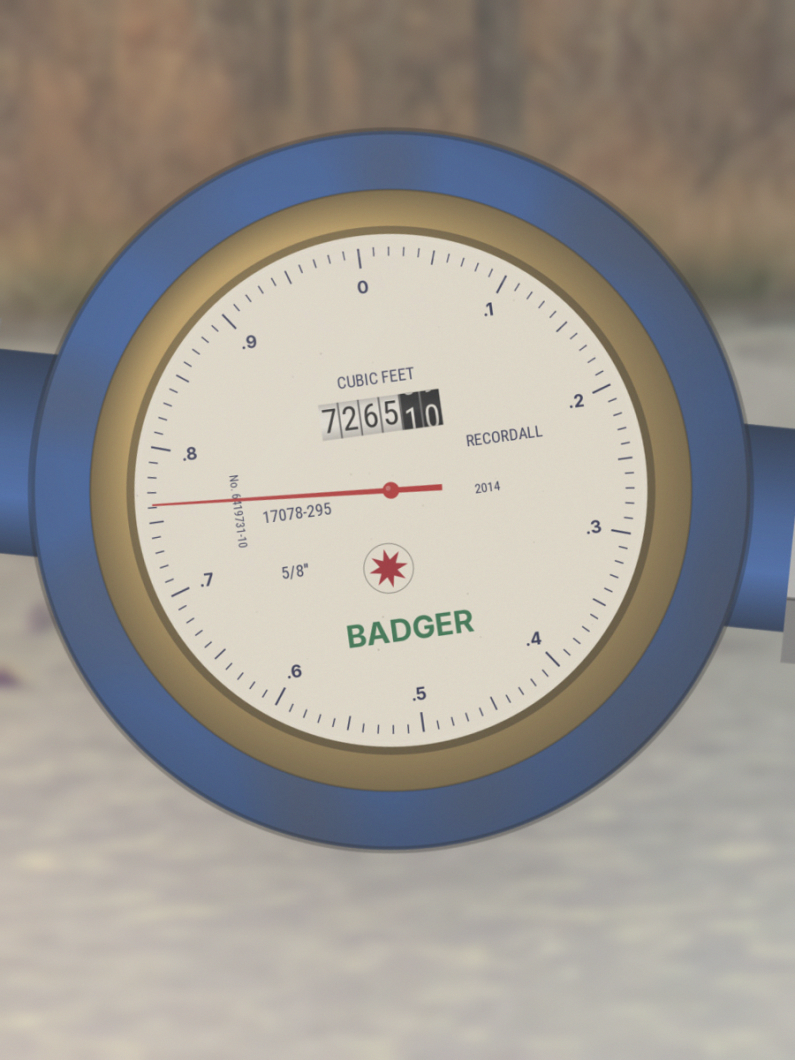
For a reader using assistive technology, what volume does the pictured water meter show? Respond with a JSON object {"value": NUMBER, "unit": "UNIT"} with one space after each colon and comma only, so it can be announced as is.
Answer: {"value": 726509.76, "unit": "ft³"}
